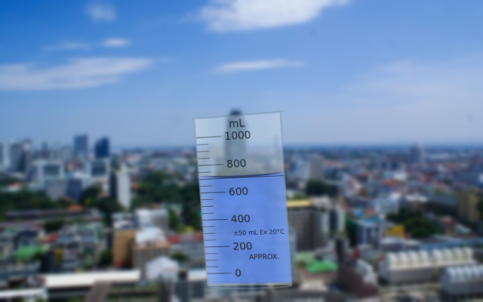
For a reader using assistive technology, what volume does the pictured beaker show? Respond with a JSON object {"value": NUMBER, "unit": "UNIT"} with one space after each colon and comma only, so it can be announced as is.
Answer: {"value": 700, "unit": "mL"}
